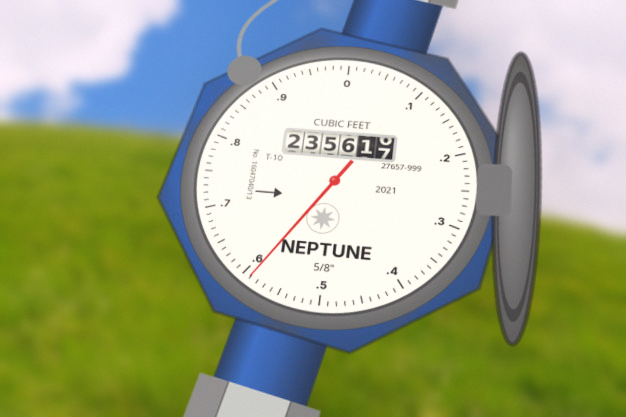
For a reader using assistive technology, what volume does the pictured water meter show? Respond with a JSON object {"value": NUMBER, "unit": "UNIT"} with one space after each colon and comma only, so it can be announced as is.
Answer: {"value": 235616.59, "unit": "ft³"}
